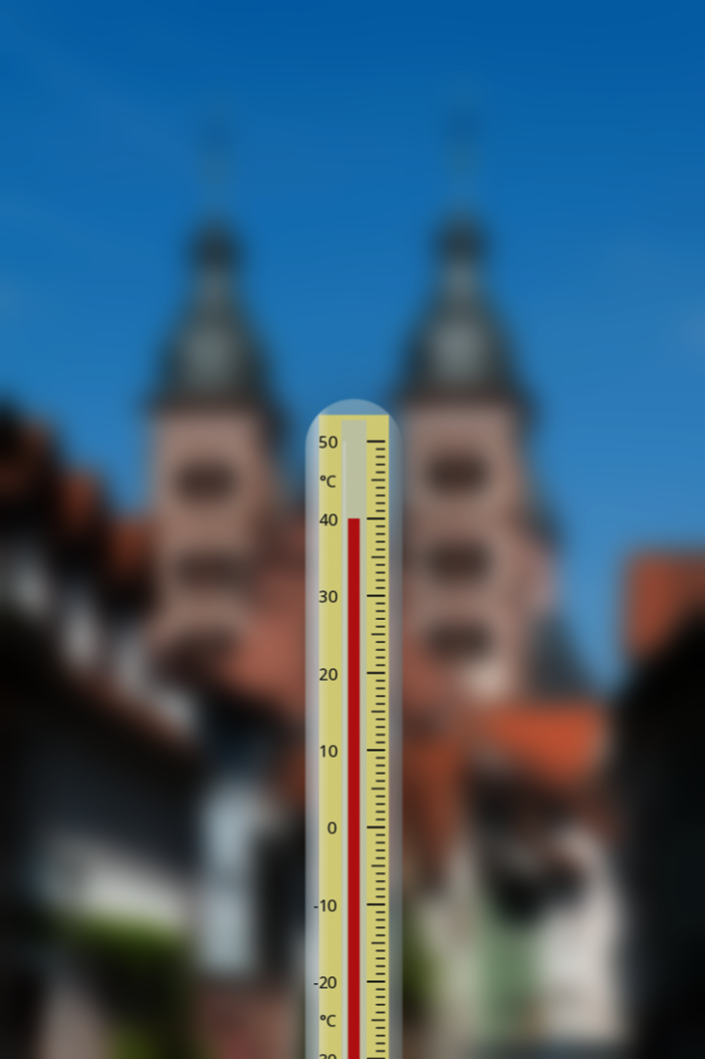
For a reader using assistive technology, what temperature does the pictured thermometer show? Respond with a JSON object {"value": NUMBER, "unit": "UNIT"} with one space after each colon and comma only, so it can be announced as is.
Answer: {"value": 40, "unit": "°C"}
